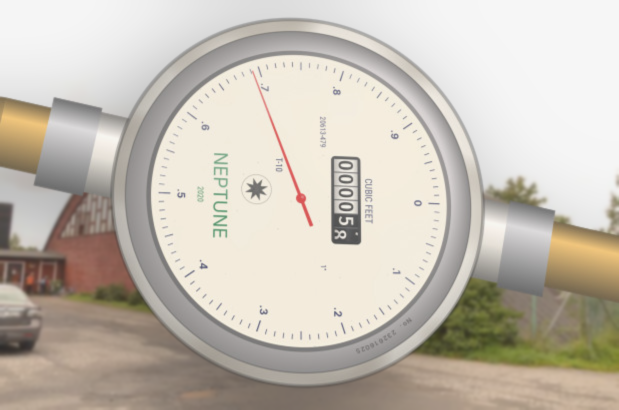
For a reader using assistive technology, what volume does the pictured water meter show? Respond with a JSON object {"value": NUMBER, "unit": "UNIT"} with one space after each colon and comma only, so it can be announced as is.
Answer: {"value": 57.69, "unit": "ft³"}
